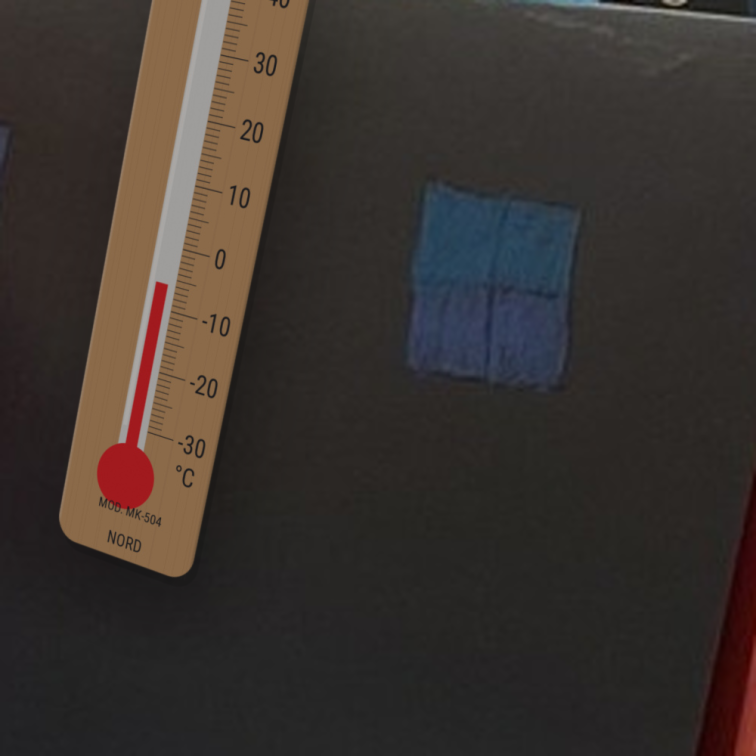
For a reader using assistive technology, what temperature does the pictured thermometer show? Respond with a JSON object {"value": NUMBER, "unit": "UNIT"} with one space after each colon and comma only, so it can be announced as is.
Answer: {"value": -6, "unit": "°C"}
